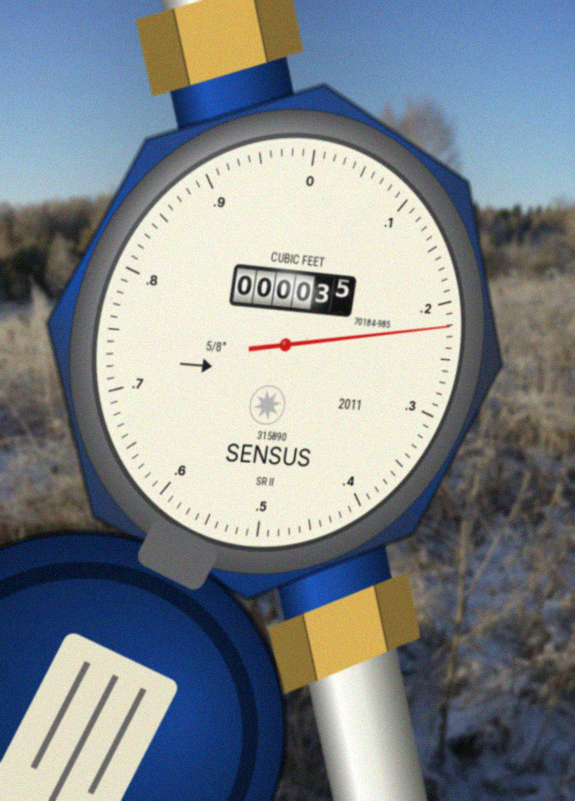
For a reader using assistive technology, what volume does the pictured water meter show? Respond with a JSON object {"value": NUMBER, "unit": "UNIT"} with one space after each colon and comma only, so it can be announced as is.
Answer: {"value": 35.22, "unit": "ft³"}
